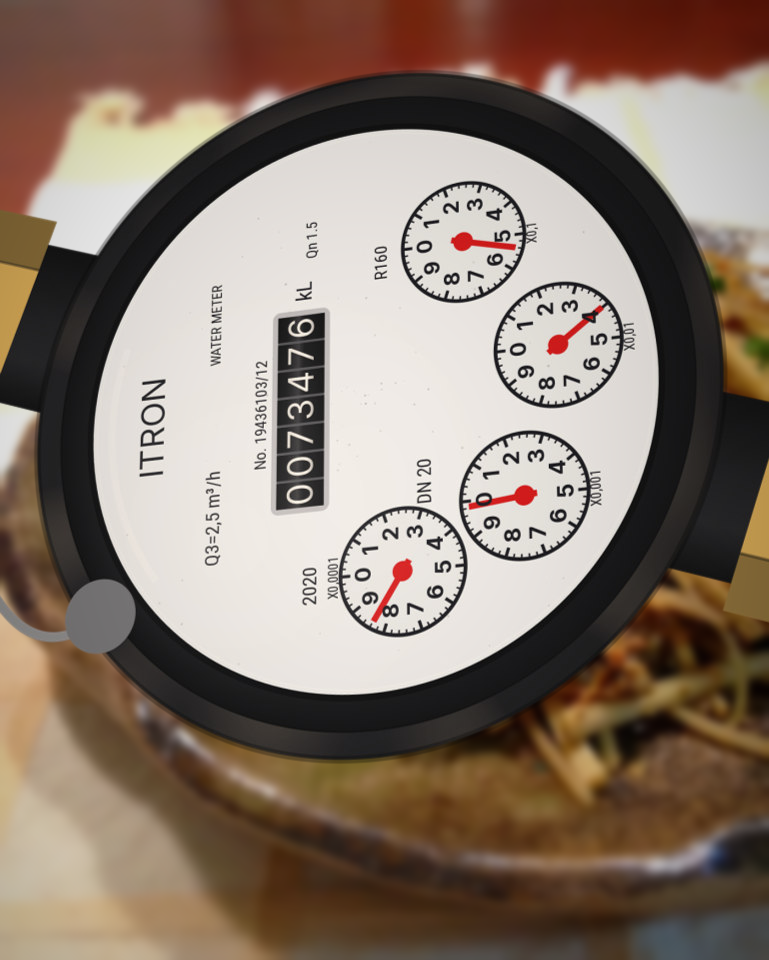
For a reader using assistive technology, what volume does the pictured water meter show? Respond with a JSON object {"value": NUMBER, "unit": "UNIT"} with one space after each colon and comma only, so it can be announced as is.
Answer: {"value": 73476.5398, "unit": "kL"}
